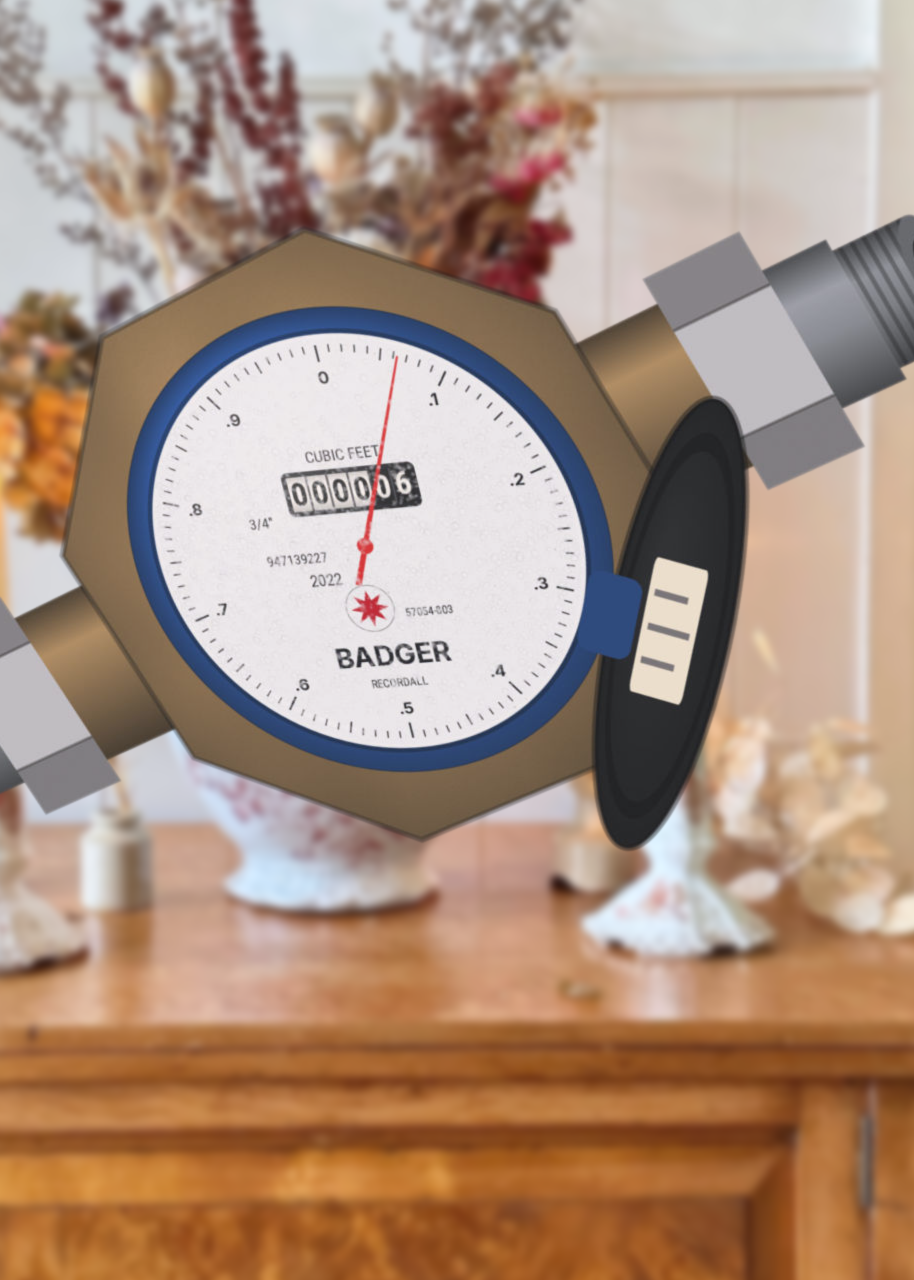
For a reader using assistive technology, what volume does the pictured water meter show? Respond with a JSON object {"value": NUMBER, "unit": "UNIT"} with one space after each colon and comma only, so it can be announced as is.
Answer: {"value": 6.06, "unit": "ft³"}
